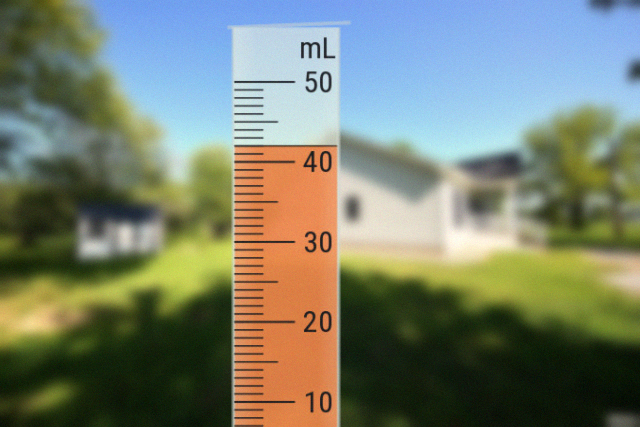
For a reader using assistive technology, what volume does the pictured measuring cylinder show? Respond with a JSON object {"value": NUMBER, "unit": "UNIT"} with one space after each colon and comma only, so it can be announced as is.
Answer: {"value": 42, "unit": "mL"}
